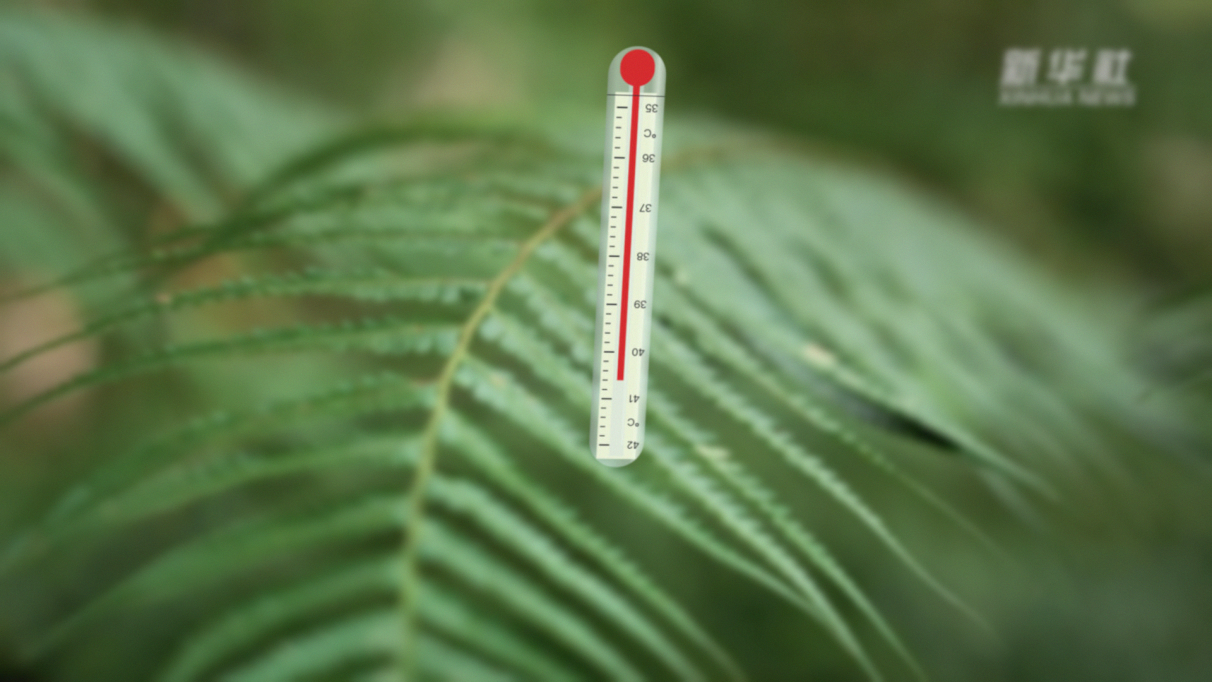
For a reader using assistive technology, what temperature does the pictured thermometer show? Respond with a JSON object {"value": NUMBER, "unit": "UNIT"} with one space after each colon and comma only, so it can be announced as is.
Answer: {"value": 40.6, "unit": "°C"}
